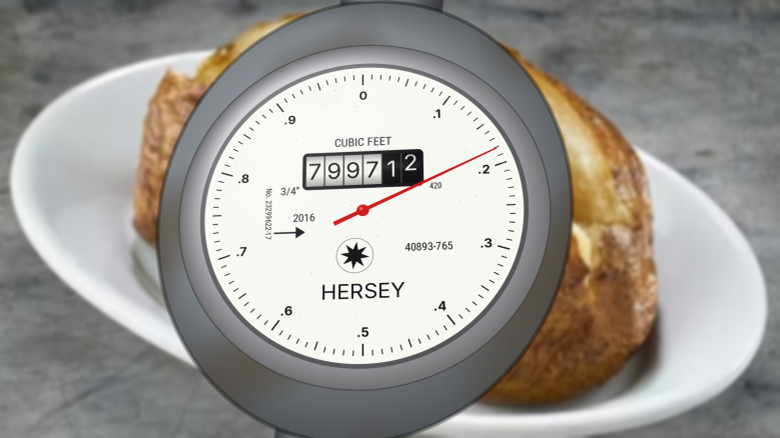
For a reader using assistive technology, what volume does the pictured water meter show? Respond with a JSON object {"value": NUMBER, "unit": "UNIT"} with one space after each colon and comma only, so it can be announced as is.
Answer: {"value": 799712.18, "unit": "ft³"}
